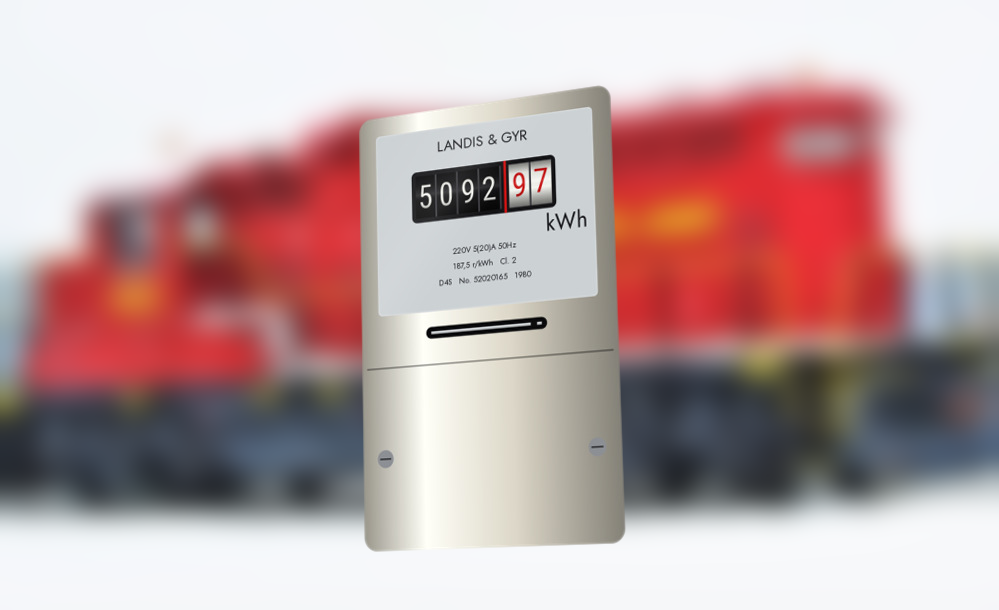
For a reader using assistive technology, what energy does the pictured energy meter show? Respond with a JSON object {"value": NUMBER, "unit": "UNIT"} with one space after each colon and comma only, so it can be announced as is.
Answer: {"value": 5092.97, "unit": "kWh"}
